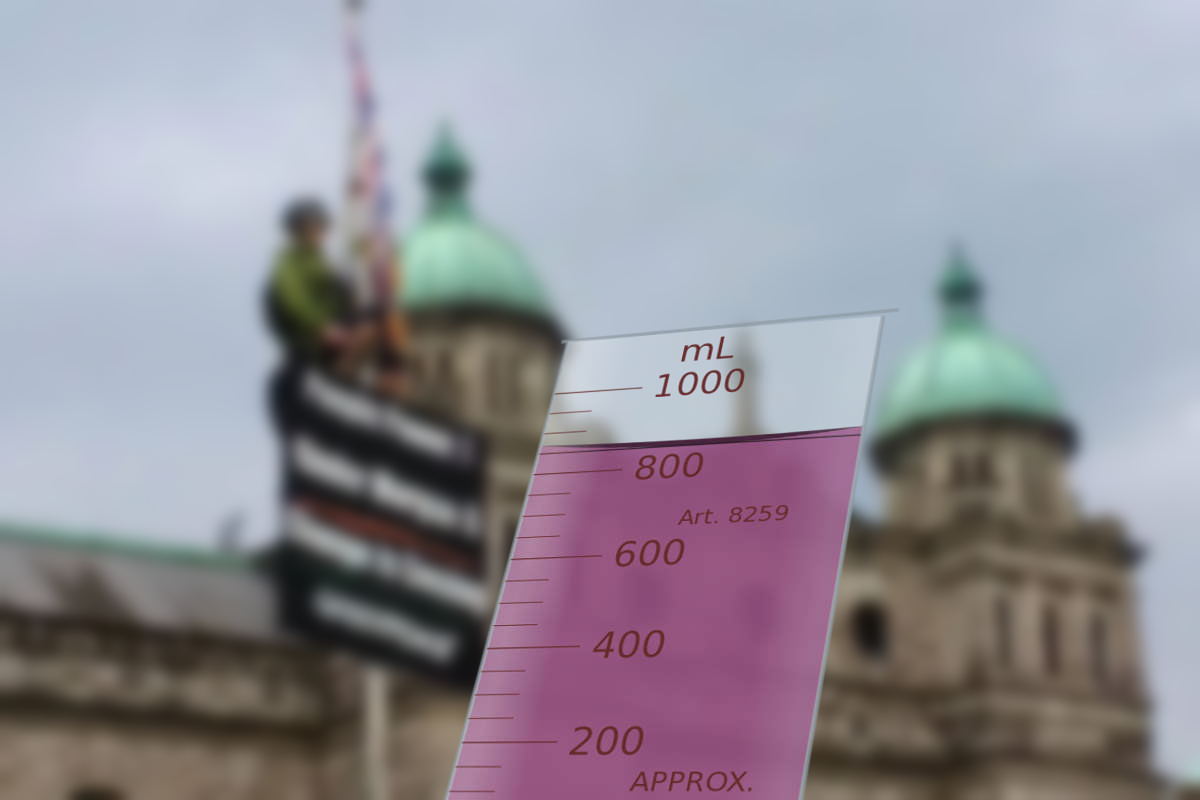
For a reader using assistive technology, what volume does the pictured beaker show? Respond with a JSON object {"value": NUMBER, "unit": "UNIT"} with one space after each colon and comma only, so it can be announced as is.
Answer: {"value": 850, "unit": "mL"}
